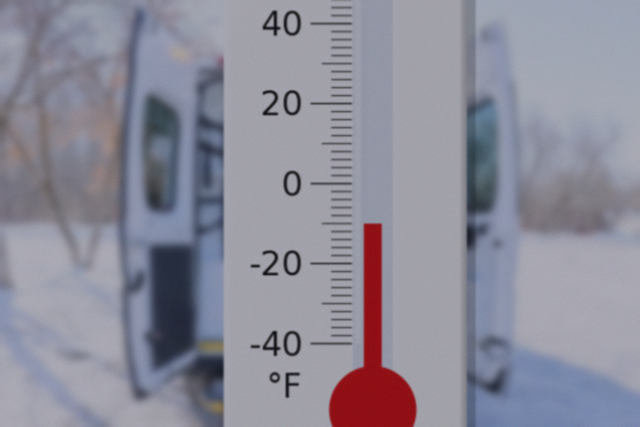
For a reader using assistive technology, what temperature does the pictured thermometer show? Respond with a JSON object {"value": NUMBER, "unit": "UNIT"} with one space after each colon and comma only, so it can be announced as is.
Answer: {"value": -10, "unit": "°F"}
